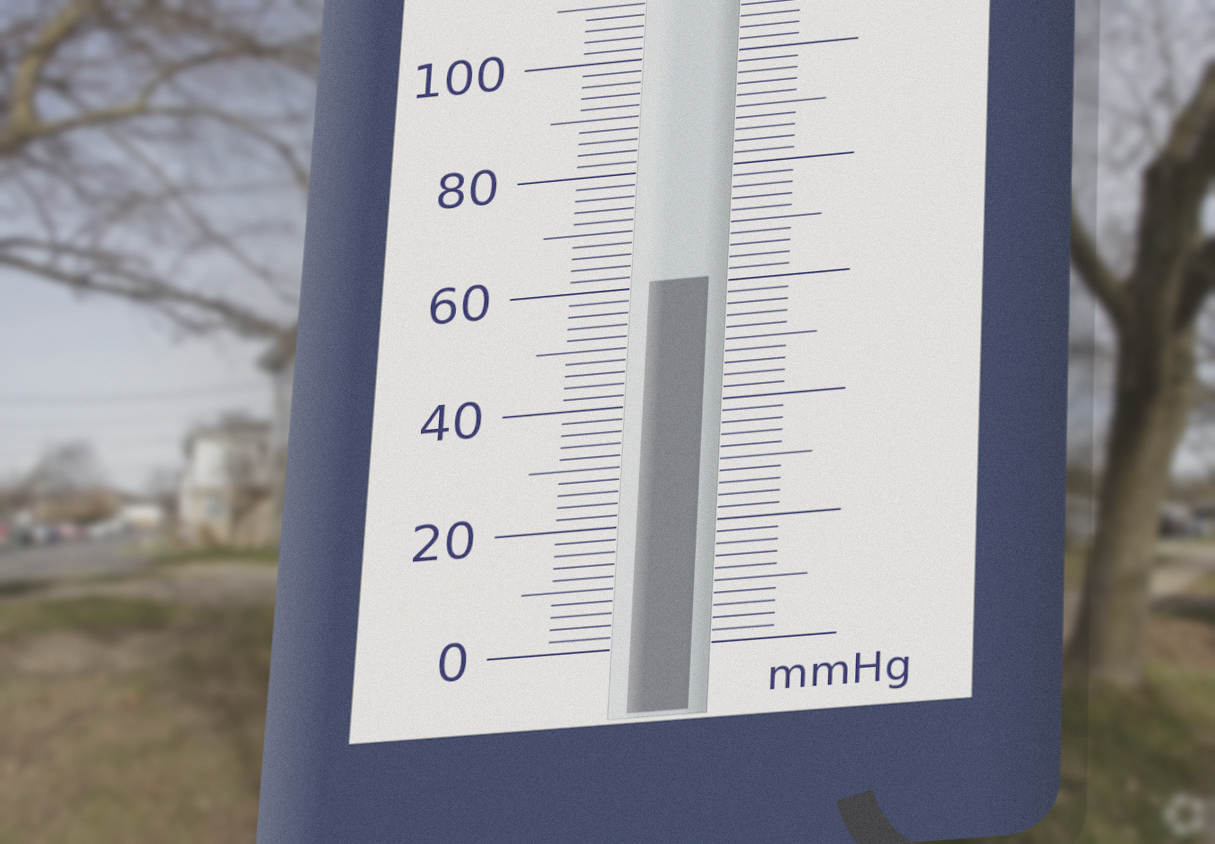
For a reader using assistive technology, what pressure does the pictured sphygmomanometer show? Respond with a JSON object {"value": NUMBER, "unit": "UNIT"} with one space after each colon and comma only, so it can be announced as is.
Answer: {"value": 61, "unit": "mmHg"}
